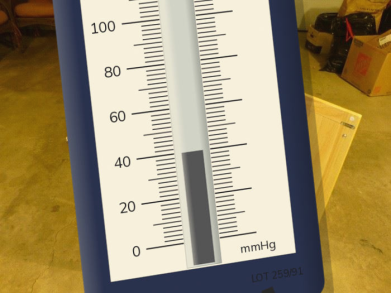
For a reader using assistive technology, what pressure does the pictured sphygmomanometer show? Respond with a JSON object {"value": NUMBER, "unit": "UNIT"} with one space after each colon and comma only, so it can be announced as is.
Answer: {"value": 40, "unit": "mmHg"}
